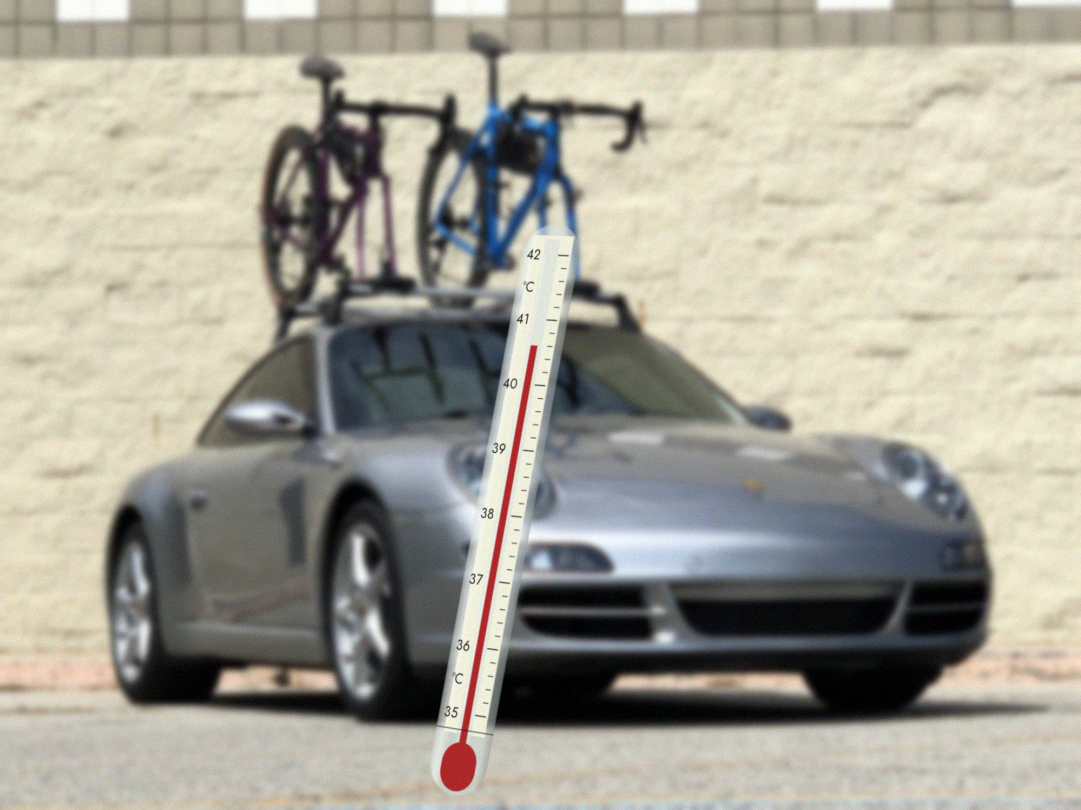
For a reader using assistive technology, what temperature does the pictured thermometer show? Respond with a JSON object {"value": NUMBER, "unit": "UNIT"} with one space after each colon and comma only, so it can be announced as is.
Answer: {"value": 40.6, "unit": "°C"}
